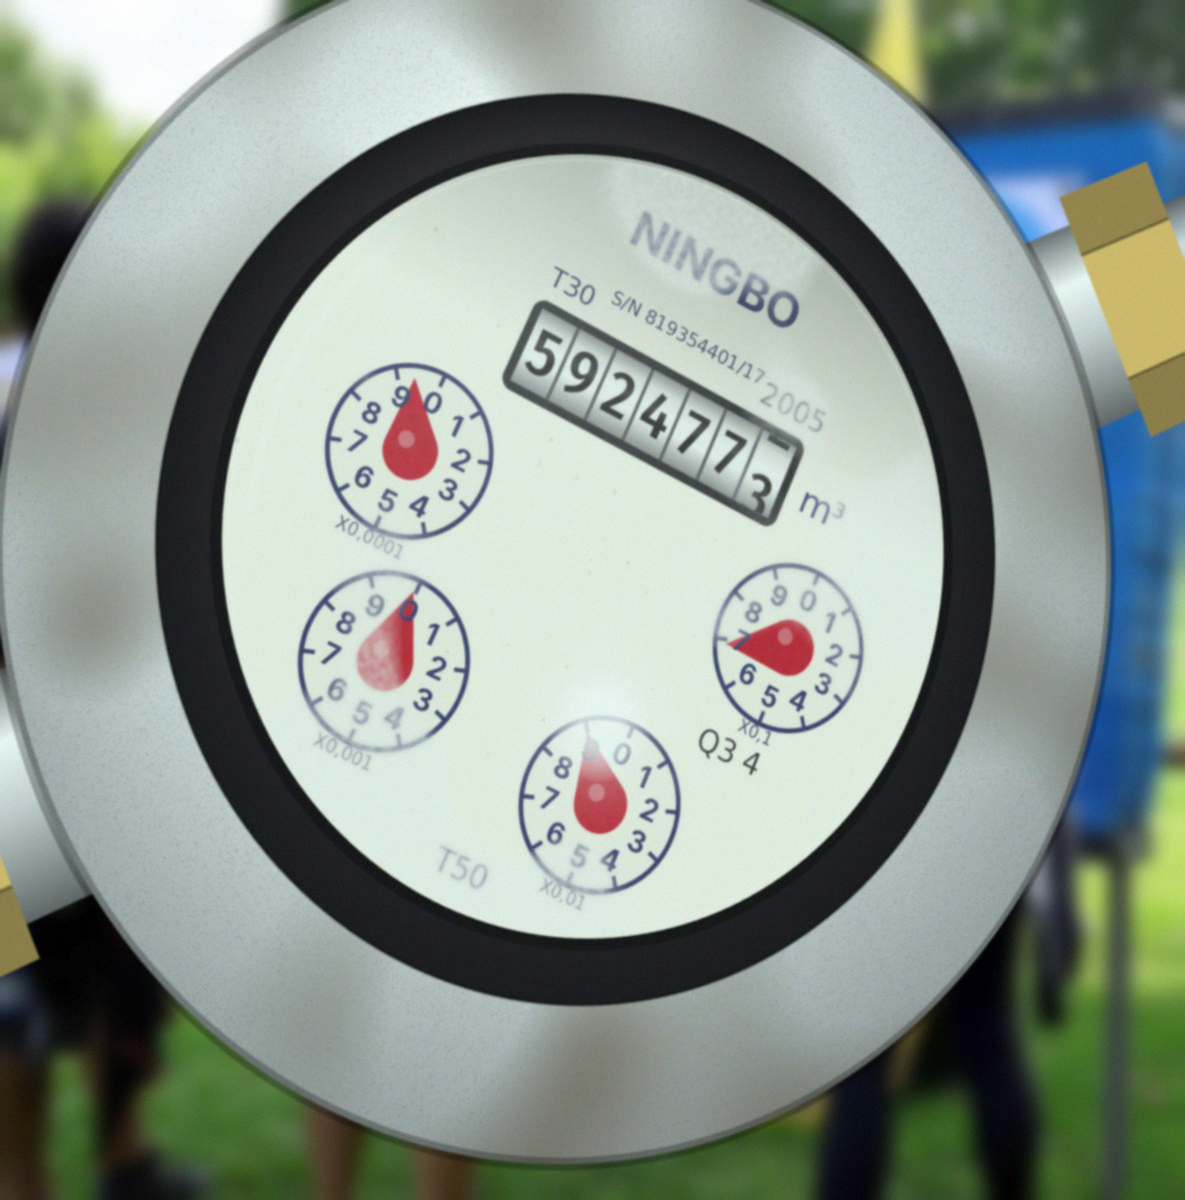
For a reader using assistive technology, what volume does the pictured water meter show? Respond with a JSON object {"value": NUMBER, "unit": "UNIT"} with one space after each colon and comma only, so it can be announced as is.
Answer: {"value": 5924772.6899, "unit": "m³"}
